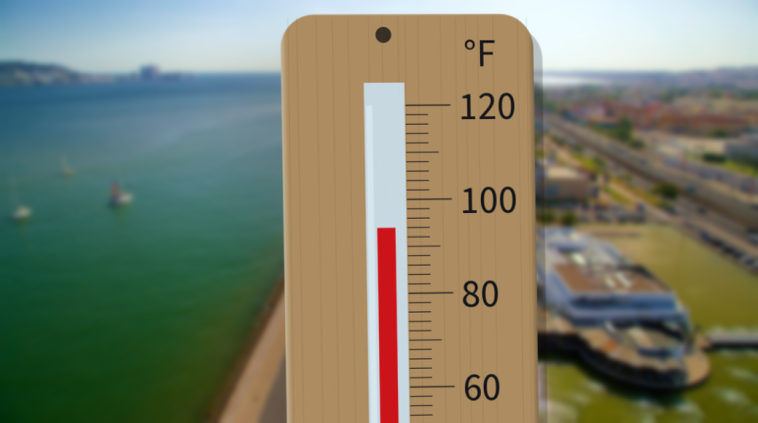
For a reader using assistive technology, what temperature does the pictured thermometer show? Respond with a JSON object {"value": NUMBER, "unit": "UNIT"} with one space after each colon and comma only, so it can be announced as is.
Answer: {"value": 94, "unit": "°F"}
